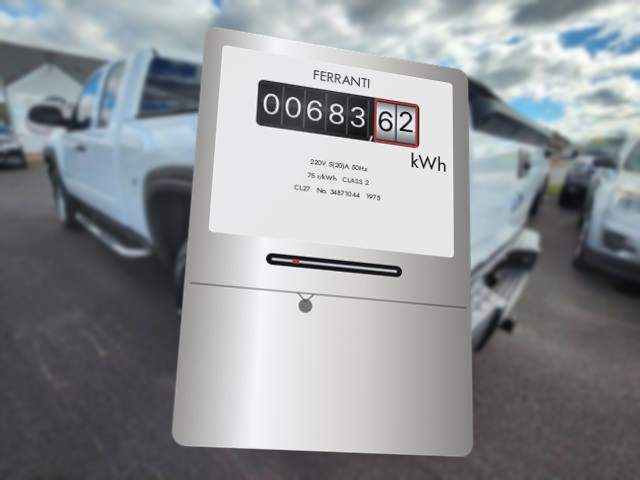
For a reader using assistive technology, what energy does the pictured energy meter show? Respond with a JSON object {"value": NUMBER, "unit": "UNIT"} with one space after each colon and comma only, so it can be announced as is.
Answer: {"value": 683.62, "unit": "kWh"}
